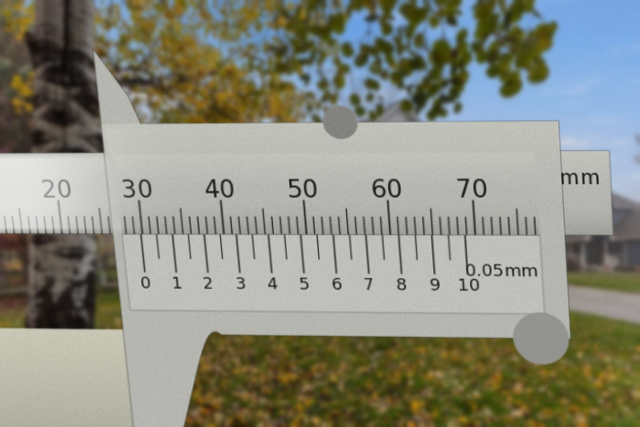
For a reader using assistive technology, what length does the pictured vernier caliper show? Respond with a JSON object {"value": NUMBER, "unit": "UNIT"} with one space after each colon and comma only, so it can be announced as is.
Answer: {"value": 29.8, "unit": "mm"}
